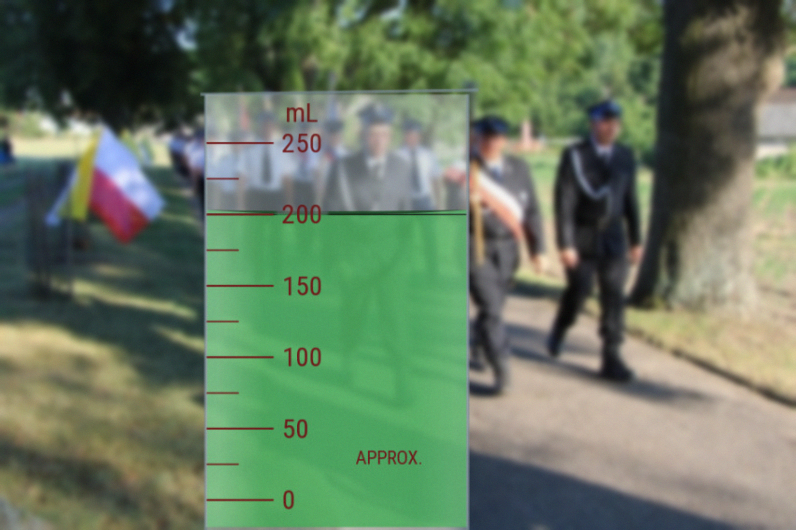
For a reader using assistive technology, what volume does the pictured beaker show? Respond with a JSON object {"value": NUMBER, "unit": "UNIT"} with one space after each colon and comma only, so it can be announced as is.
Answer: {"value": 200, "unit": "mL"}
